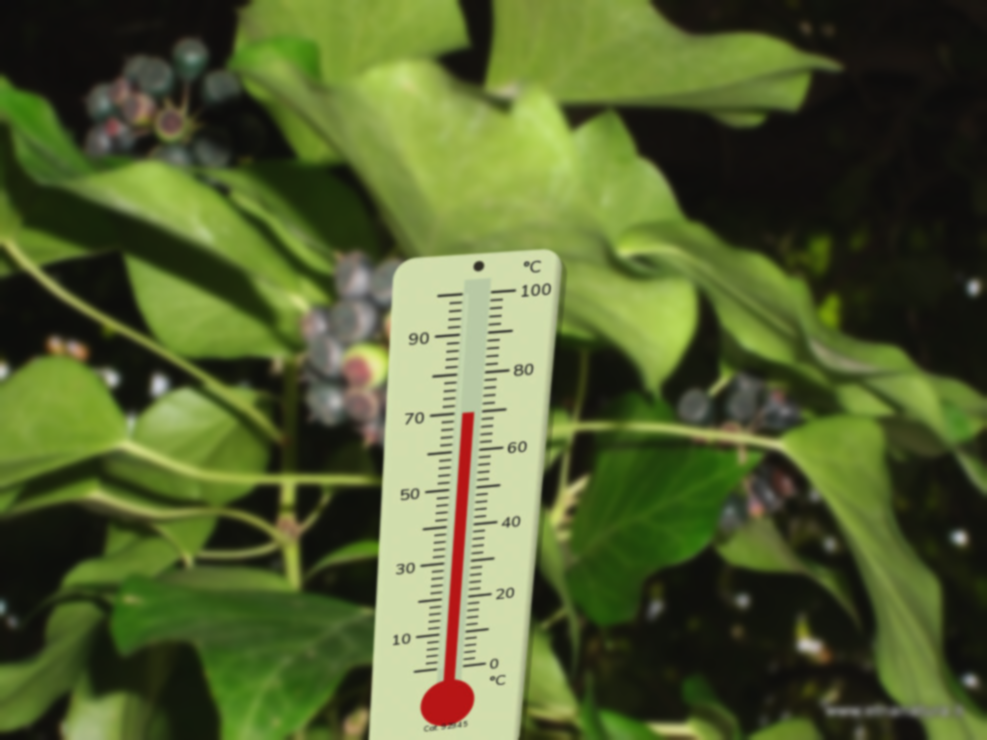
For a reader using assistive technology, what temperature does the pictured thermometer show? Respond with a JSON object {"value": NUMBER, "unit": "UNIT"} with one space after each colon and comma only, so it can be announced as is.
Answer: {"value": 70, "unit": "°C"}
